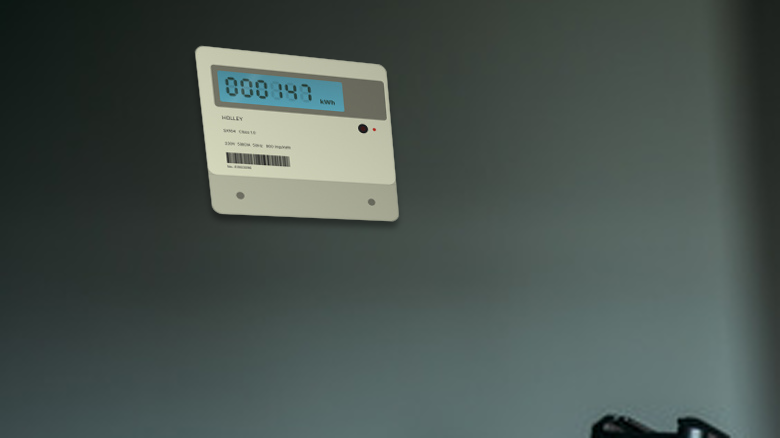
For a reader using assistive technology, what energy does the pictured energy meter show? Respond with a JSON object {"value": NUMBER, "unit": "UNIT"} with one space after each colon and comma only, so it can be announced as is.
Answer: {"value": 147, "unit": "kWh"}
